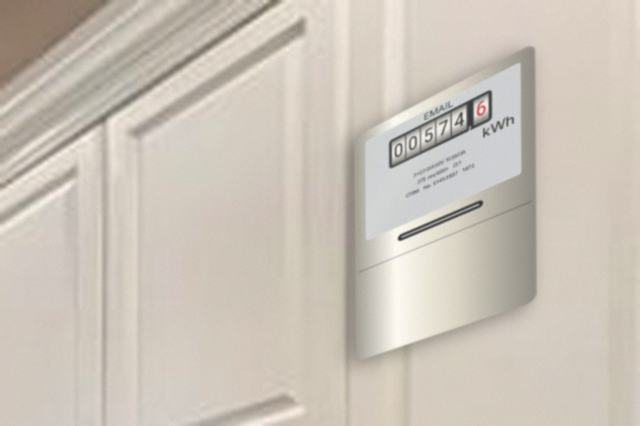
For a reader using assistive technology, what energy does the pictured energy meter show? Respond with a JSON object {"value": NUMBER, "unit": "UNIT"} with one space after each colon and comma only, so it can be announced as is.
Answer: {"value": 574.6, "unit": "kWh"}
